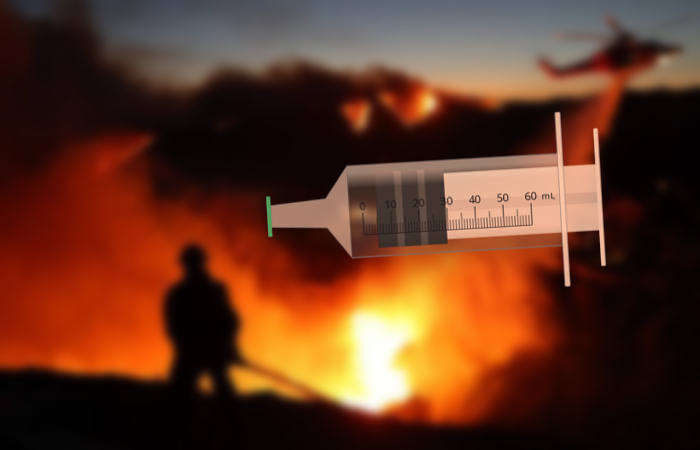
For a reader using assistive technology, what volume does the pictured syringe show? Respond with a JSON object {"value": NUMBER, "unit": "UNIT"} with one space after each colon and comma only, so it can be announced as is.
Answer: {"value": 5, "unit": "mL"}
